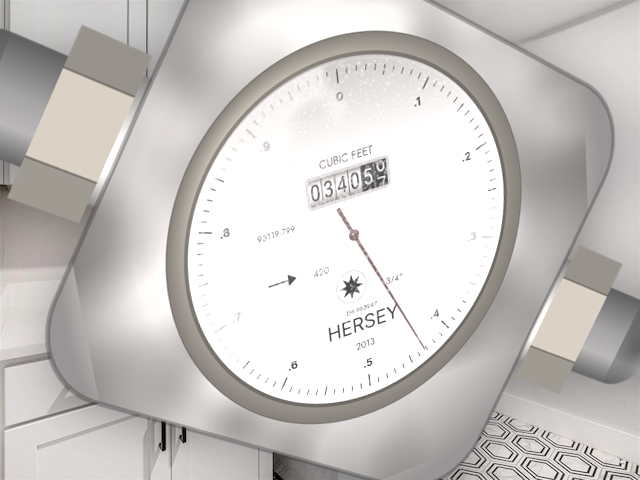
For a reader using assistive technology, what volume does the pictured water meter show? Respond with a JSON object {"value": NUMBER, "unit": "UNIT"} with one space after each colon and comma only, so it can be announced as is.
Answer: {"value": 34056.43, "unit": "ft³"}
